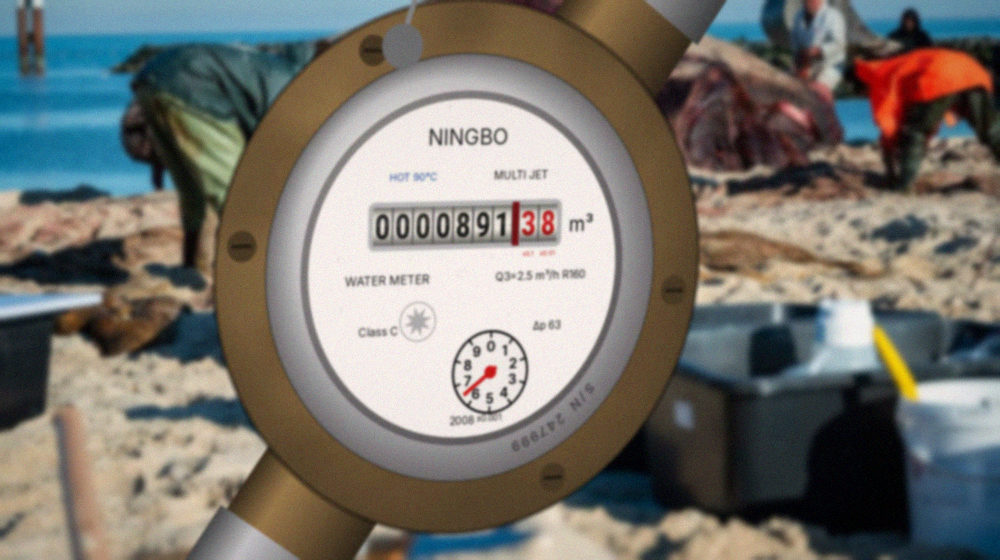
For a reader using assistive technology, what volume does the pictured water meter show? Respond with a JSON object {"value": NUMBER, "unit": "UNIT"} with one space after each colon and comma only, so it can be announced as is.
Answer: {"value": 891.386, "unit": "m³"}
